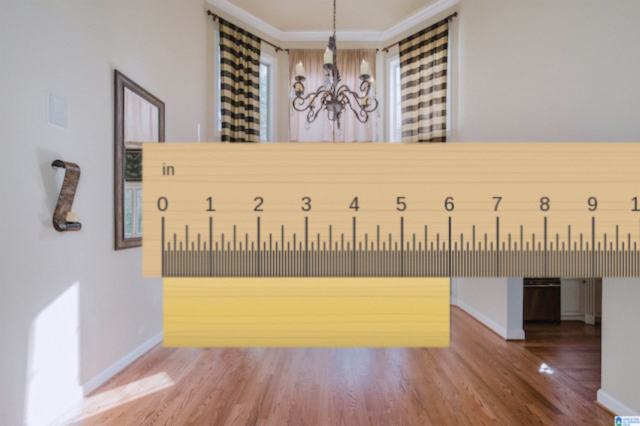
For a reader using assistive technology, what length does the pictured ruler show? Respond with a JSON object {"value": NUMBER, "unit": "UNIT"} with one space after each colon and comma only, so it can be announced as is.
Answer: {"value": 6, "unit": "in"}
